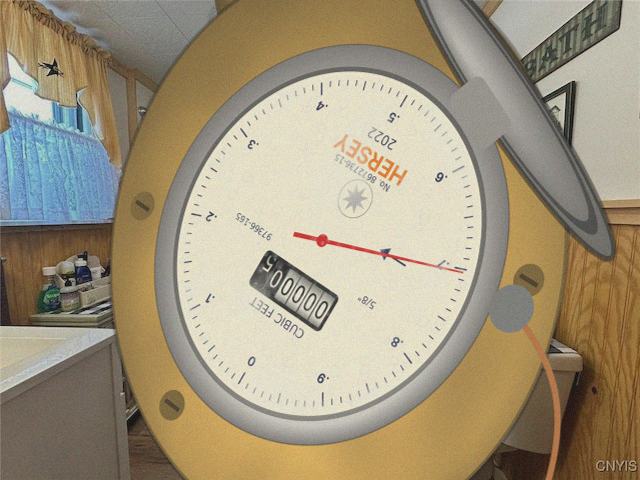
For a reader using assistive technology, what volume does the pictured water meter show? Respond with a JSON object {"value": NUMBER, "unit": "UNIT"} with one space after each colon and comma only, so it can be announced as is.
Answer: {"value": 4.70, "unit": "ft³"}
